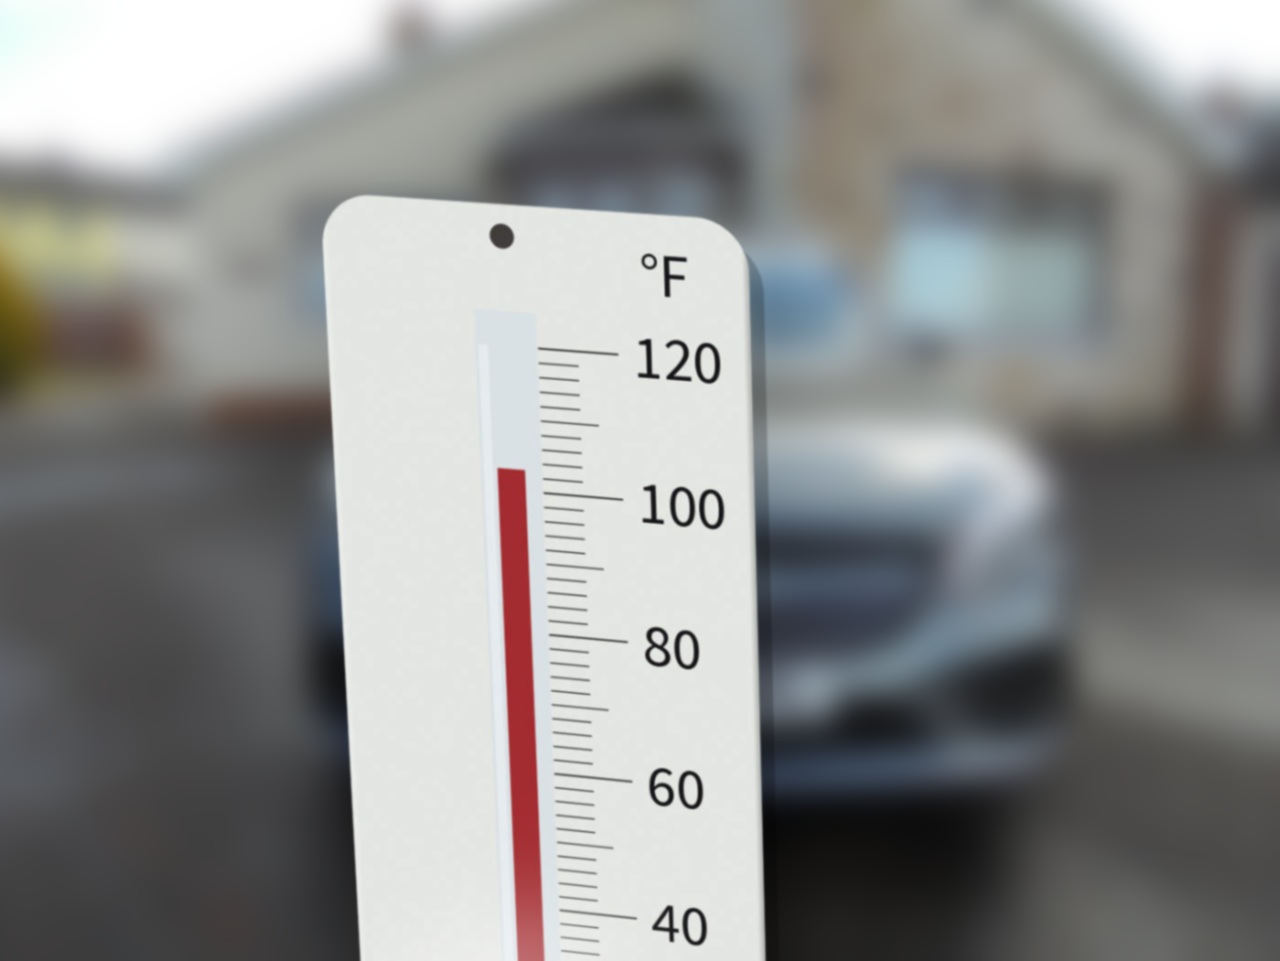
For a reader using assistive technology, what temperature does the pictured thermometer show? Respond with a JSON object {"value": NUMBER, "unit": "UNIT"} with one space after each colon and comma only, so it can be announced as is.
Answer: {"value": 103, "unit": "°F"}
